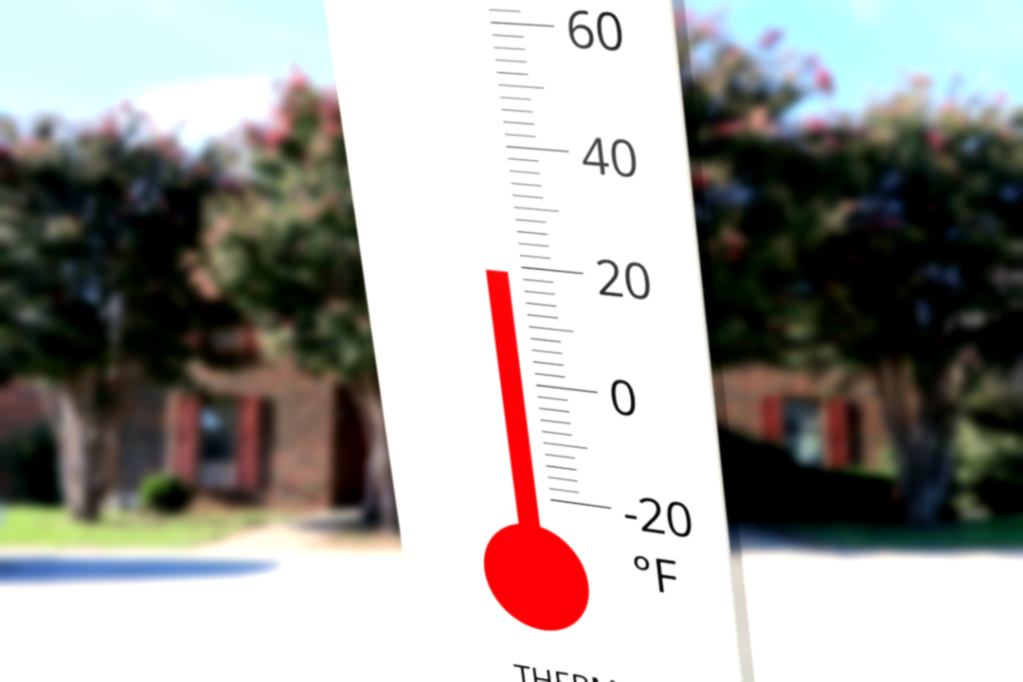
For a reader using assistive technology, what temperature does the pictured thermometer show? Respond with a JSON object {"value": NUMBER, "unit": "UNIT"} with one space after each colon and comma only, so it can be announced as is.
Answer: {"value": 19, "unit": "°F"}
